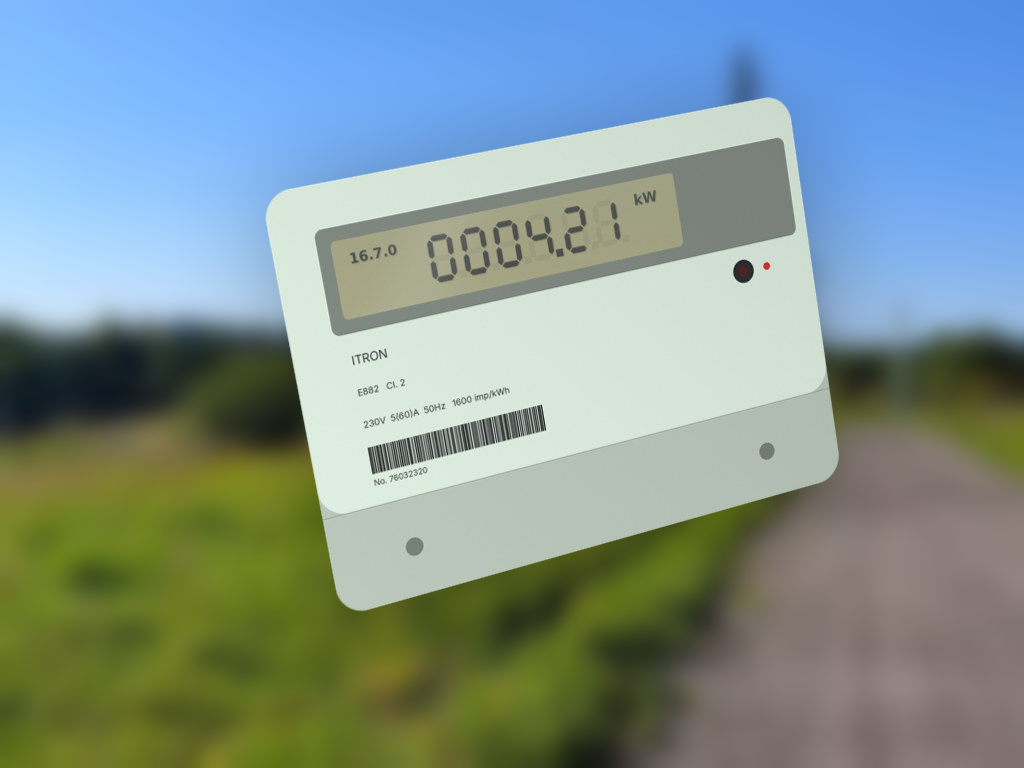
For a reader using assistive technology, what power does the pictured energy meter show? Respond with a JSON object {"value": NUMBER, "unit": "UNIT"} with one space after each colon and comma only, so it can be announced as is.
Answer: {"value": 4.21, "unit": "kW"}
